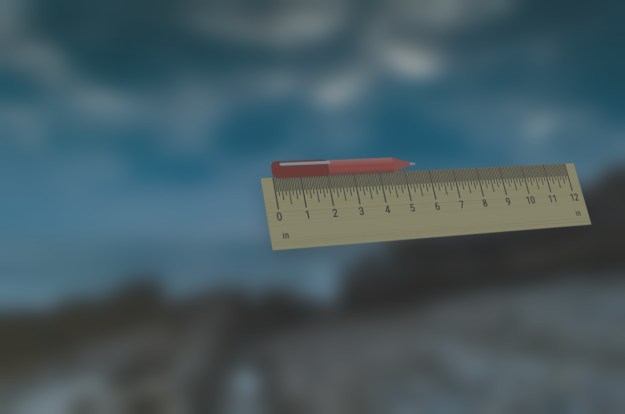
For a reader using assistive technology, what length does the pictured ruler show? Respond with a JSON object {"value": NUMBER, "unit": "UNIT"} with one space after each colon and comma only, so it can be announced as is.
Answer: {"value": 5.5, "unit": "in"}
